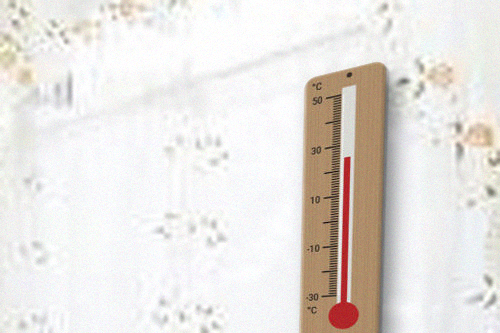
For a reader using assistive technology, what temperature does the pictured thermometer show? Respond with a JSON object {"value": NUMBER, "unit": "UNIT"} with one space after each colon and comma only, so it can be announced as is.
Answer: {"value": 25, "unit": "°C"}
